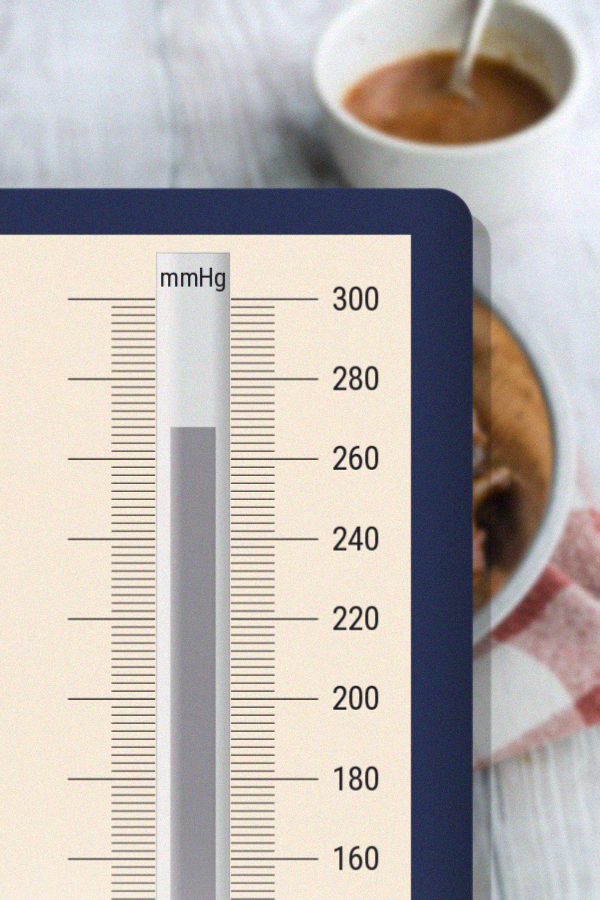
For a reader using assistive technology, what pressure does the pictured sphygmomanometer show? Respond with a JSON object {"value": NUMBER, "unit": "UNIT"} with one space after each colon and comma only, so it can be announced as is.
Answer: {"value": 268, "unit": "mmHg"}
